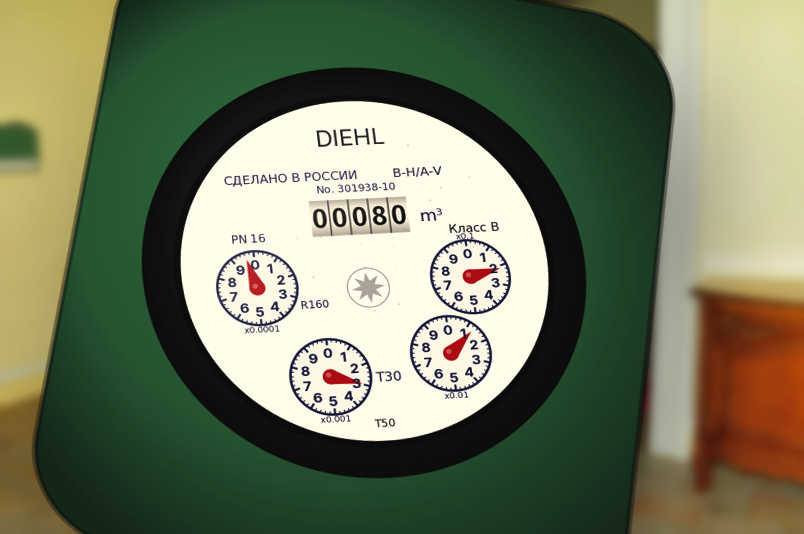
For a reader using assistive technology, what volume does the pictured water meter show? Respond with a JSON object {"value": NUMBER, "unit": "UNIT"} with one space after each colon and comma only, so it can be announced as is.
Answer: {"value": 80.2129, "unit": "m³"}
